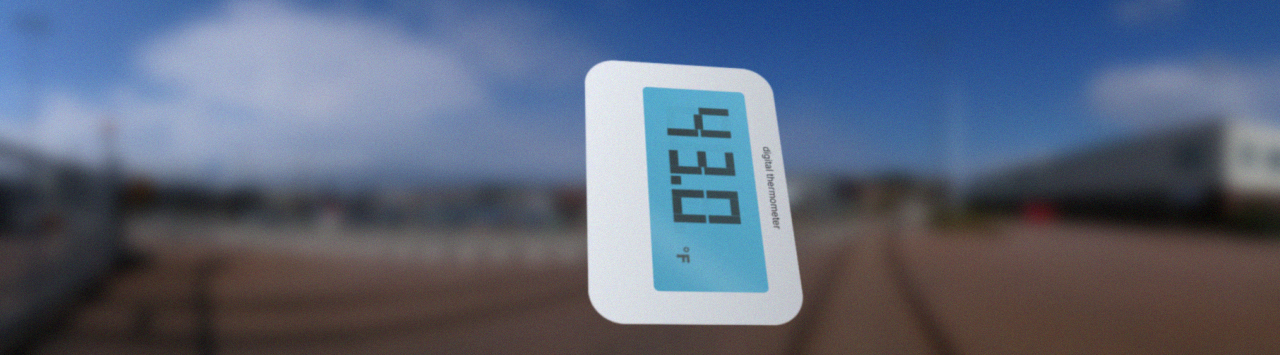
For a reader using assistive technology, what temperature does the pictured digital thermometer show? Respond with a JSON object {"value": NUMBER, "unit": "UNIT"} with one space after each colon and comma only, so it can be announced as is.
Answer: {"value": 43.0, "unit": "°F"}
